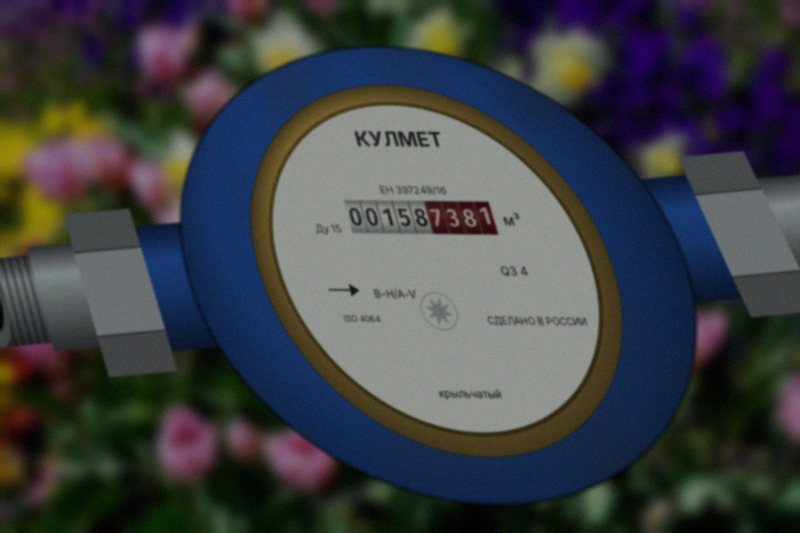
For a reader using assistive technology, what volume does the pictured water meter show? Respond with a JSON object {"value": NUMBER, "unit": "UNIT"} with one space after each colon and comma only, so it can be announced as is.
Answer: {"value": 158.7381, "unit": "m³"}
